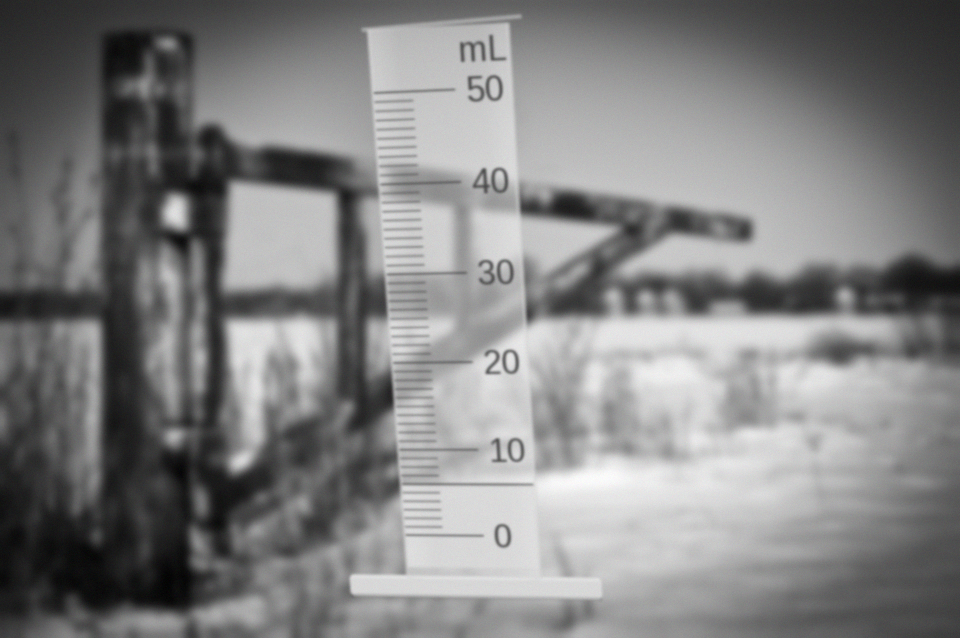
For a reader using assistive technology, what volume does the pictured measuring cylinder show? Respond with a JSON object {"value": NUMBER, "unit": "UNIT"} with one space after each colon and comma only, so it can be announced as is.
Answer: {"value": 6, "unit": "mL"}
